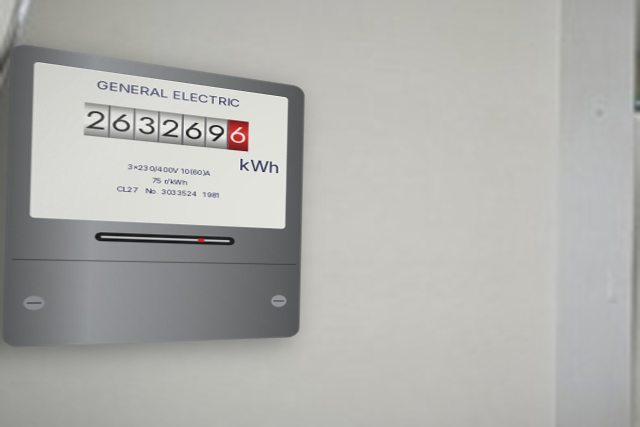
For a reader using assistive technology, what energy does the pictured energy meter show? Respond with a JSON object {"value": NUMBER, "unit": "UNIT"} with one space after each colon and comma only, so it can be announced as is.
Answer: {"value": 263269.6, "unit": "kWh"}
